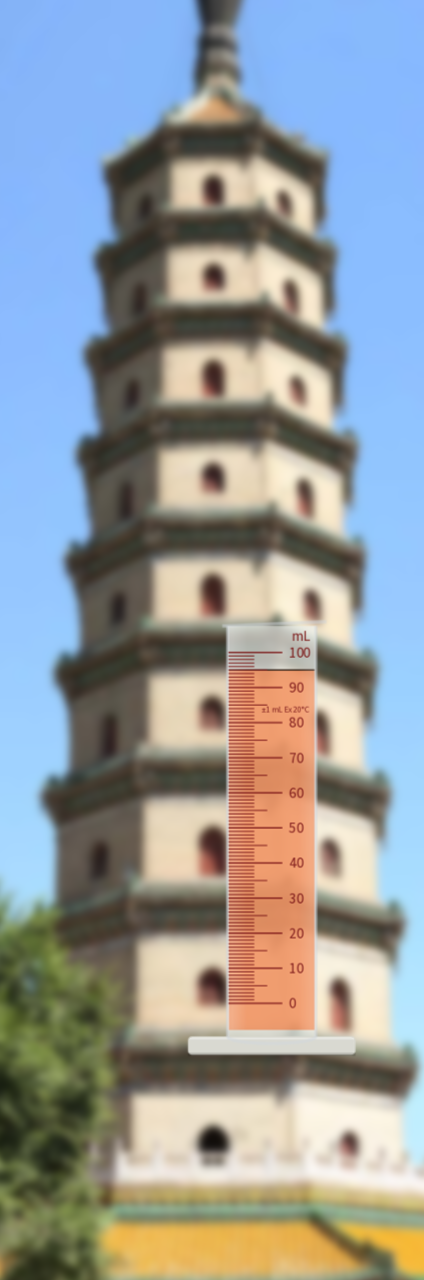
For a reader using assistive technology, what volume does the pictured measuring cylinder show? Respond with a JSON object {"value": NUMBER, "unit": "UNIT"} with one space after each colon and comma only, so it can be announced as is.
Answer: {"value": 95, "unit": "mL"}
